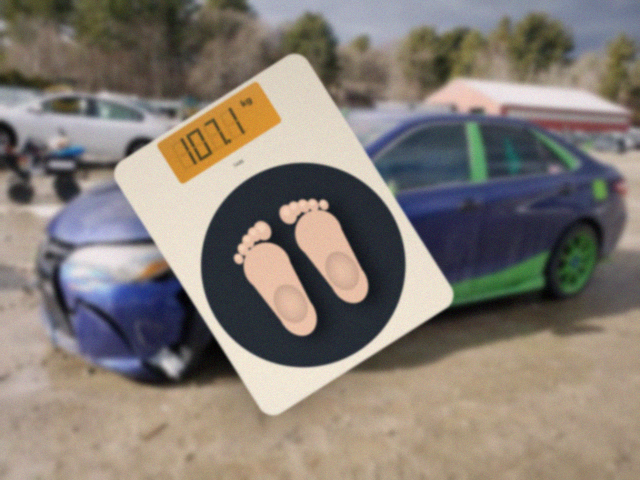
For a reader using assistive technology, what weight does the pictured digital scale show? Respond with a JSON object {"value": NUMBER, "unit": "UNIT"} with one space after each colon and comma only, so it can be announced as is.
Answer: {"value": 107.1, "unit": "kg"}
